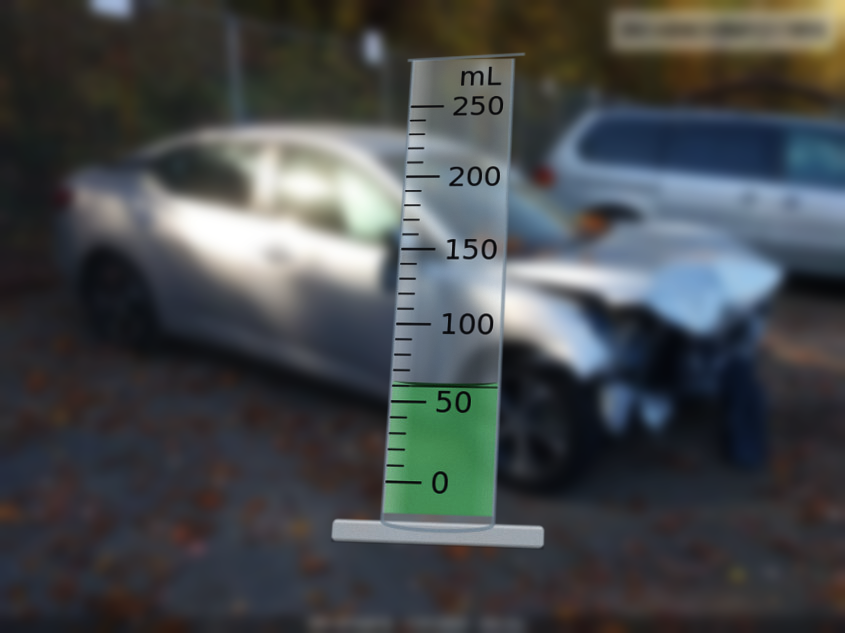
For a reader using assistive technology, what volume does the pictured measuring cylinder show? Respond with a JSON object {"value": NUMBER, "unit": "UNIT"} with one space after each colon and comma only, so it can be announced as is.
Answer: {"value": 60, "unit": "mL"}
